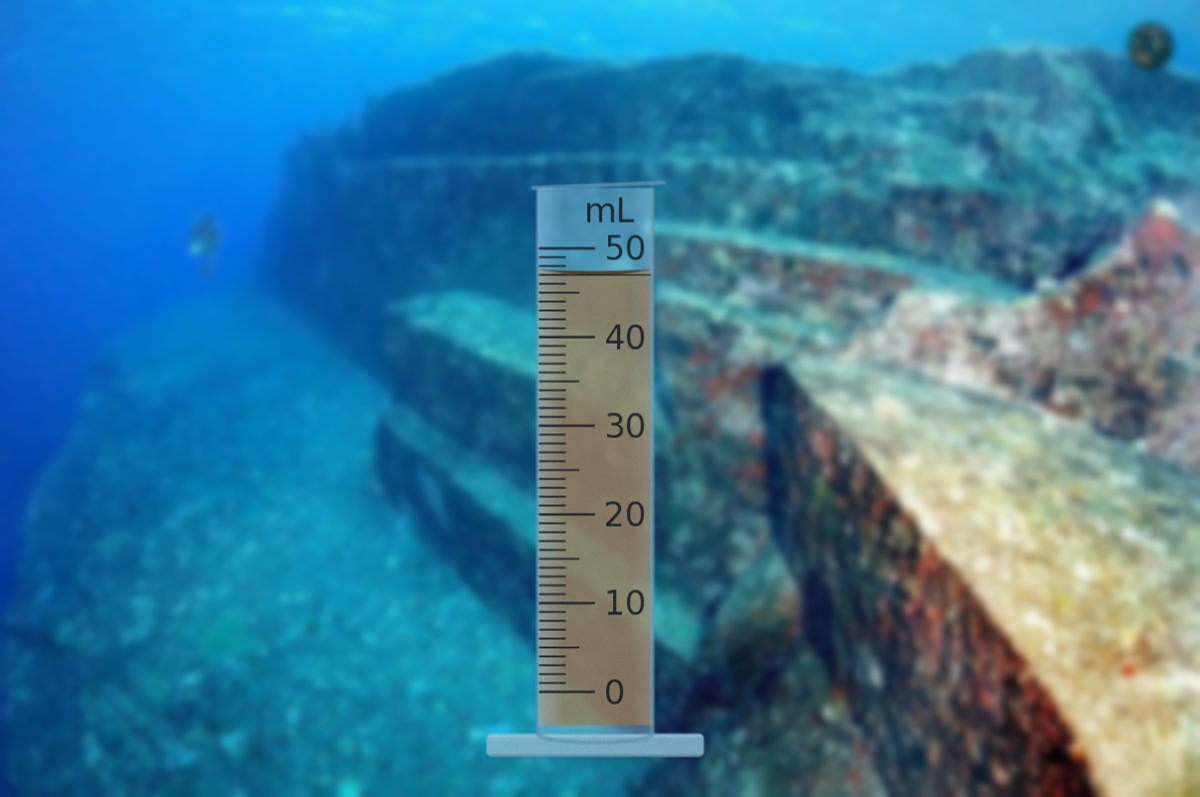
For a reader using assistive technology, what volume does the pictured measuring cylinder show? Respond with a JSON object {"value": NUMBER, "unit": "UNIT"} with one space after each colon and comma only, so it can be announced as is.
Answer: {"value": 47, "unit": "mL"}
